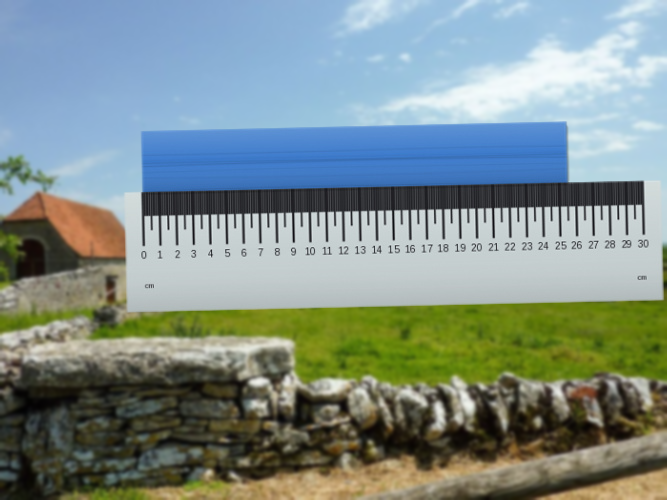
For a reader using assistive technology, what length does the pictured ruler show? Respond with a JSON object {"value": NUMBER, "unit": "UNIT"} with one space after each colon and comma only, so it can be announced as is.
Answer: {"value": 25.5, "unit": "cm"}
